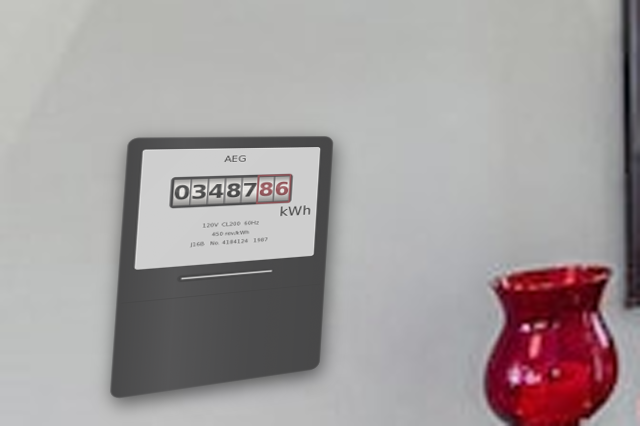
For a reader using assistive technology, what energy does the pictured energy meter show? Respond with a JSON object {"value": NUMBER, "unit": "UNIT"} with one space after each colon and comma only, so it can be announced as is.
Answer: {"value": 3487.86, "unit": "kWh"}
